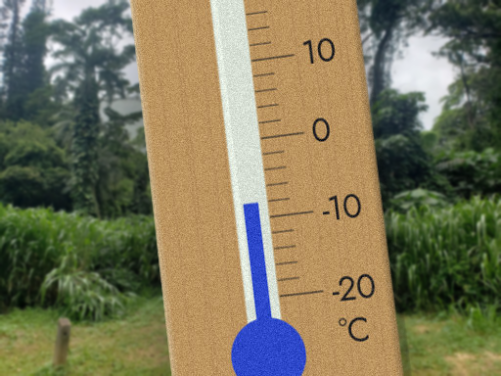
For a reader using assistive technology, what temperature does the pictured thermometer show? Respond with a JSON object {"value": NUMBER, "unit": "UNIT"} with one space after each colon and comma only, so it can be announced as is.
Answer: {"value": -8, "unit": "°C"}
